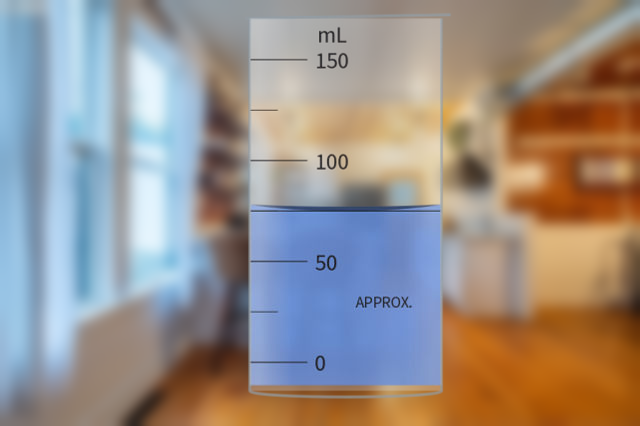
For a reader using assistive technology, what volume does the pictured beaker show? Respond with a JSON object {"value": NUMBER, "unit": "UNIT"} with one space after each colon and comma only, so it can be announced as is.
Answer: {"value": 75, "unit": "mL"}
